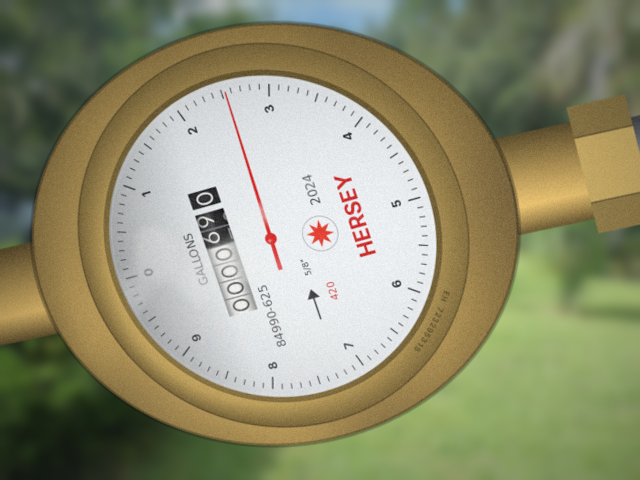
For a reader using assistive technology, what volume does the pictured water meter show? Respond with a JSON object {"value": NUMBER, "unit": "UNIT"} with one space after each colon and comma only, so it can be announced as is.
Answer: {"value": 692.5, "unit": "gal"}
